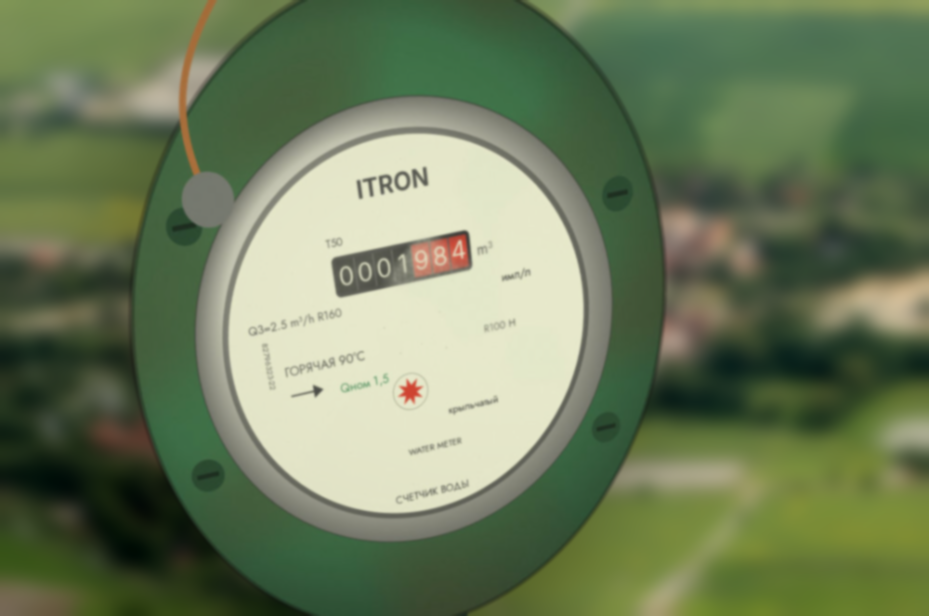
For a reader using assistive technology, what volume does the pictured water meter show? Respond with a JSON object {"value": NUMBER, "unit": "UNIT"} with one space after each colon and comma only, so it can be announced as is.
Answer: {"value": 1.984, "unit": "m³"}
